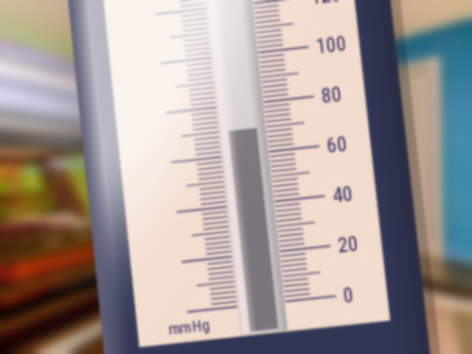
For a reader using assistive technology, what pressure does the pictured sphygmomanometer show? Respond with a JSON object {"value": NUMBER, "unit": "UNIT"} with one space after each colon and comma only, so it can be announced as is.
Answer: {"value": 70, "unit": "mmHg"}
